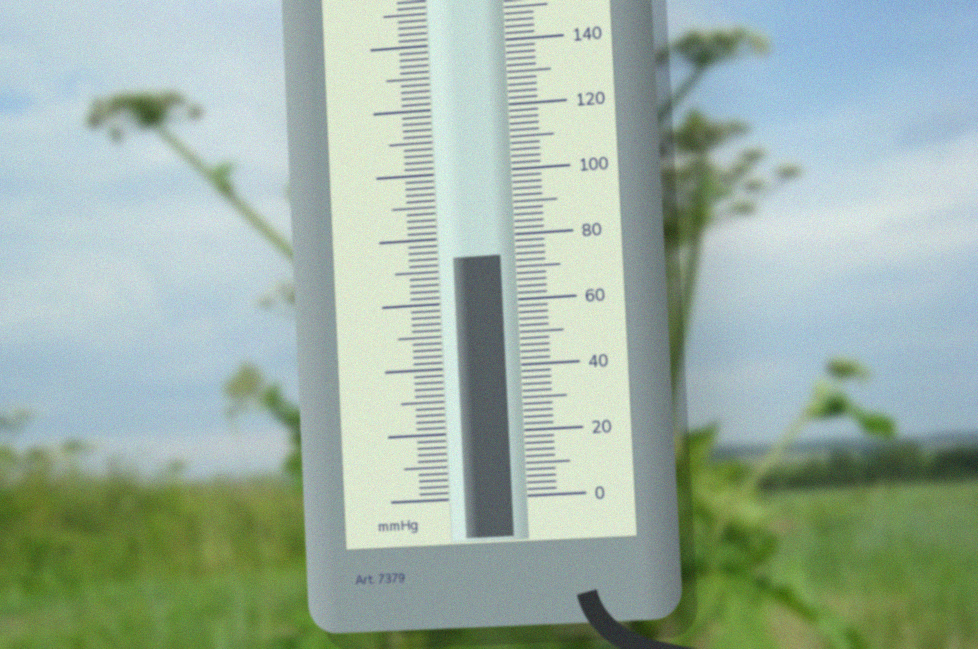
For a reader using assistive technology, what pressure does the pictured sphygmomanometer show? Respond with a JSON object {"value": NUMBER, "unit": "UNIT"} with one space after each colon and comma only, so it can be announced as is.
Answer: {"value": 74, "unit": "mmHg"}
